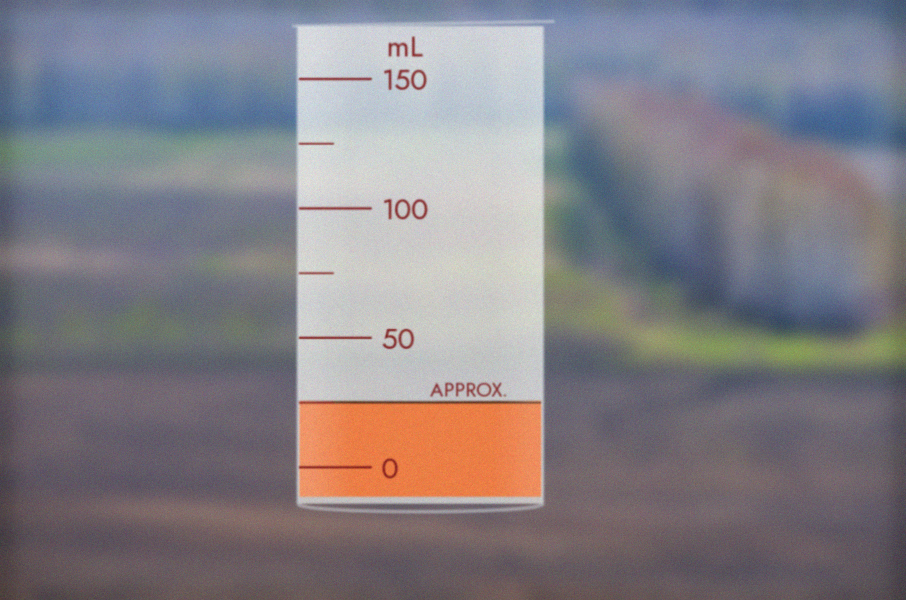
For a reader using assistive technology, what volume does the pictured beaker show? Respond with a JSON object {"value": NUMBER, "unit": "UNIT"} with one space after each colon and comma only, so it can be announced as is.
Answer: {"value": 25, "unit": "mL"}
